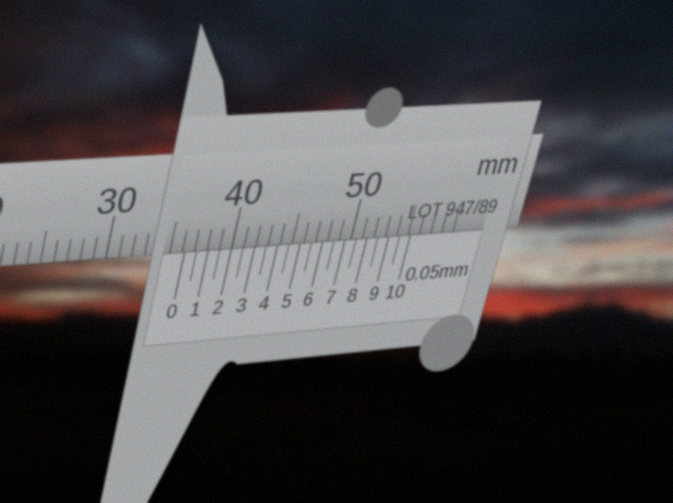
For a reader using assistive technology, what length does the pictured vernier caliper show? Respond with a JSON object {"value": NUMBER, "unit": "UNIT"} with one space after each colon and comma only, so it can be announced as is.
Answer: {"value": 36.2, "unit": "mm"}
